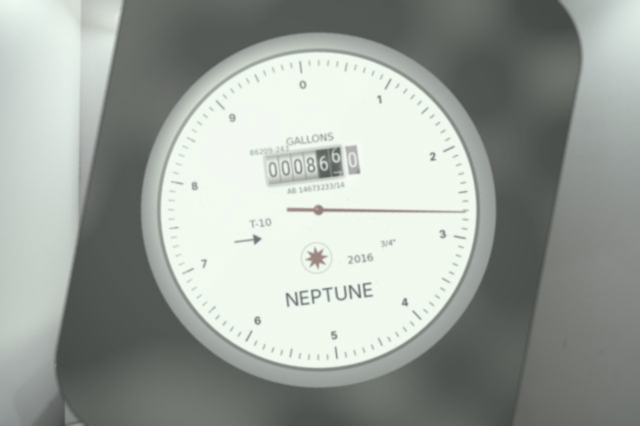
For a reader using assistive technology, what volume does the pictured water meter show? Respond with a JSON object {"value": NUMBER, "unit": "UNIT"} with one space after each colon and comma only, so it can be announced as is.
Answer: {"value": 8662.7, "unit": "gal"}
